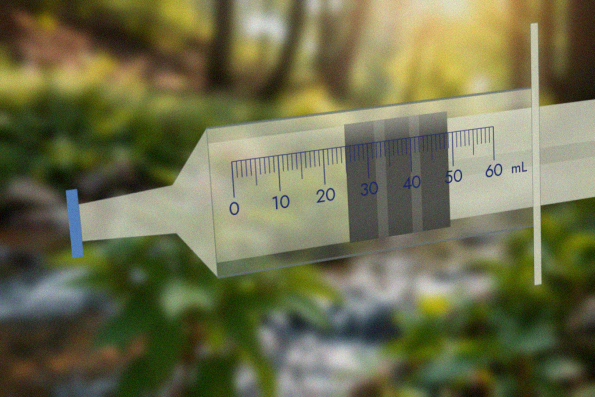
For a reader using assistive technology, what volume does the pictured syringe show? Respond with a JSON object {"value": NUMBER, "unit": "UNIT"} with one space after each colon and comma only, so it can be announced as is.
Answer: {"value": 25, "unit": "mL"}
